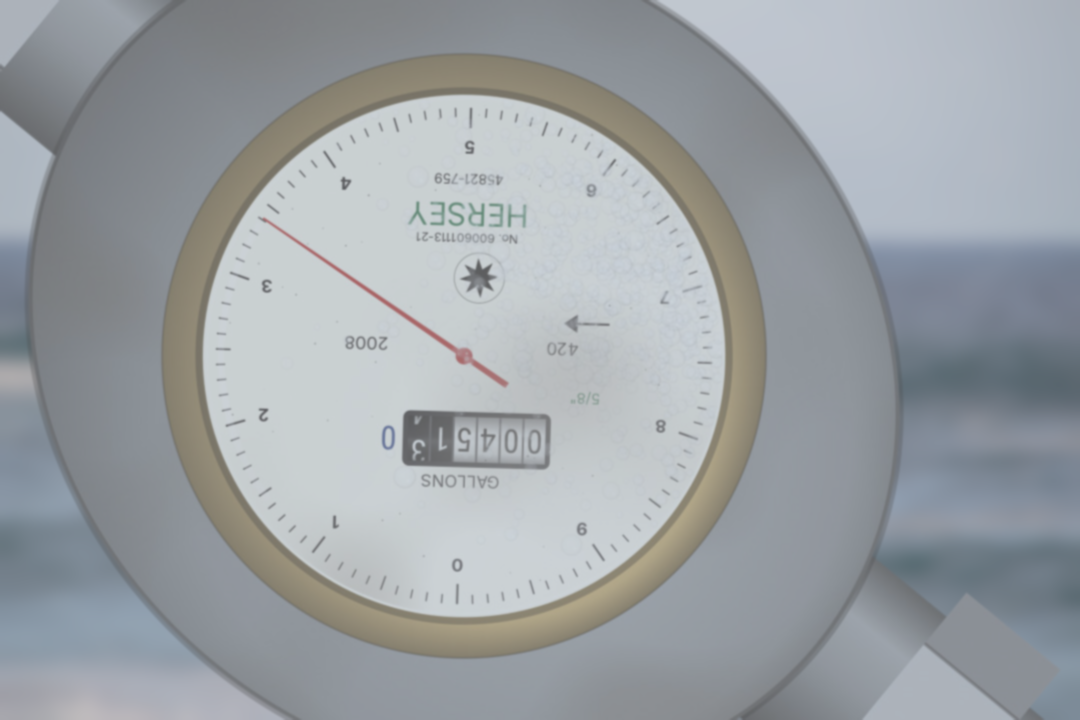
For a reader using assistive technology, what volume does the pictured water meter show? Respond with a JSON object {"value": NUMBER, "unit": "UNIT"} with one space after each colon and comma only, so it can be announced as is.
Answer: {"value": 45133.4, "unit": "gal"}
